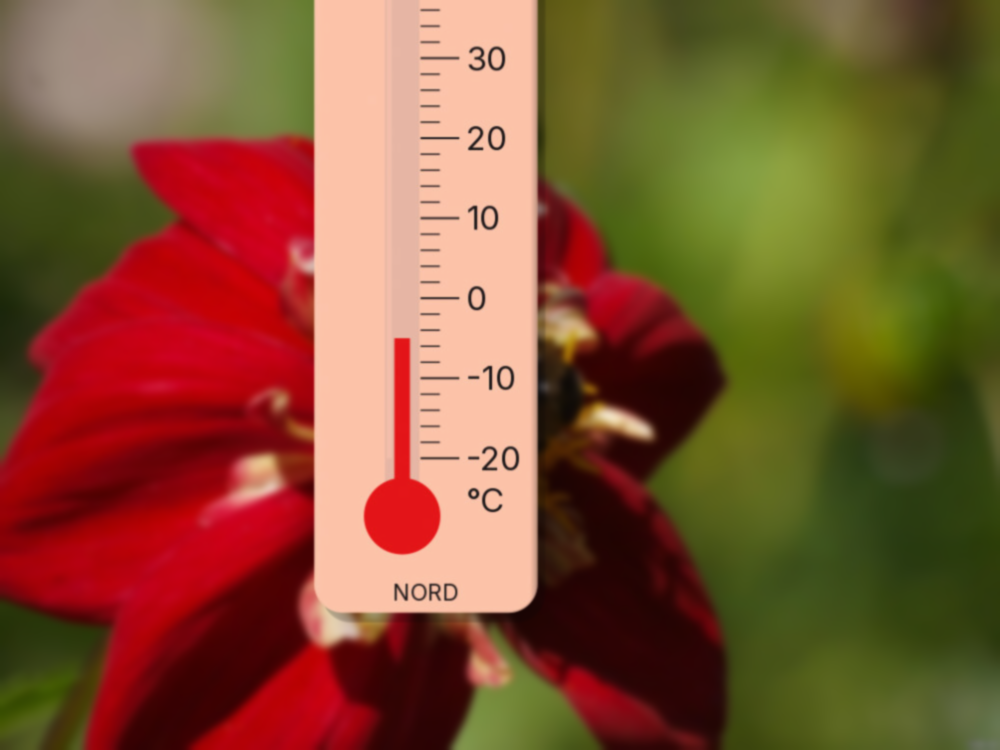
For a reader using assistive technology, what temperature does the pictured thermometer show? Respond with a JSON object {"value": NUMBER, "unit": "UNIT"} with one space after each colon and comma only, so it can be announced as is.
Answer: {"value": -5, "unit": "°C"}
